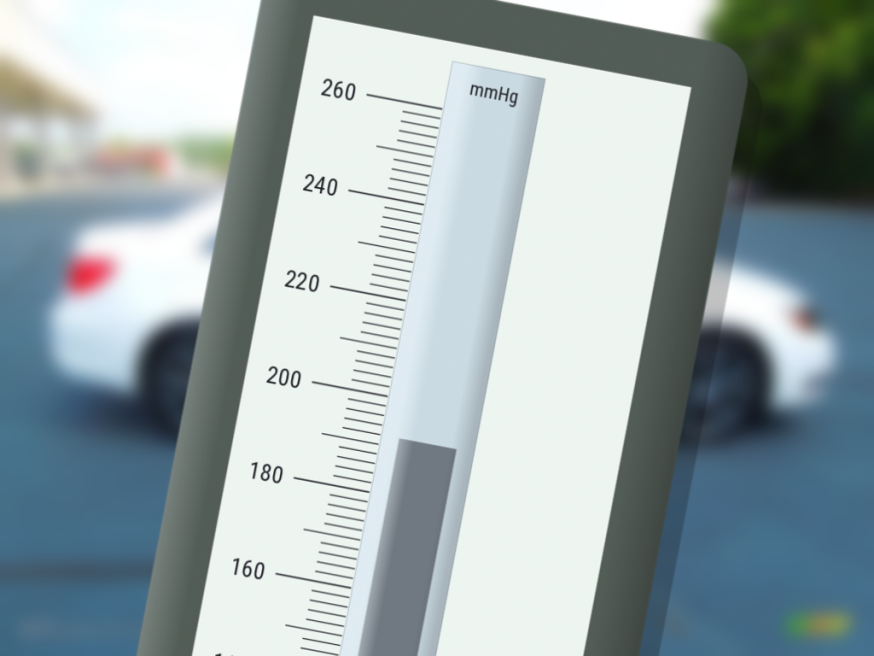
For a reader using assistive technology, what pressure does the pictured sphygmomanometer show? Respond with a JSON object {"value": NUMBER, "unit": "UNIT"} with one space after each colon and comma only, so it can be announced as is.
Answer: {"value": 192, "unit": "mmHg"}
